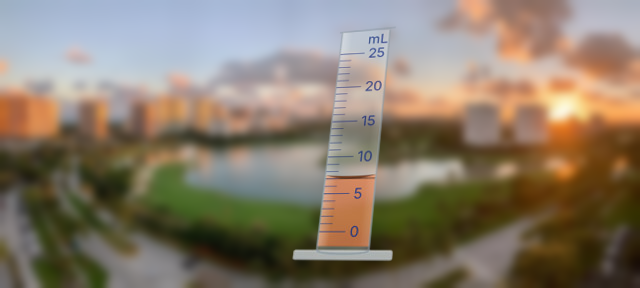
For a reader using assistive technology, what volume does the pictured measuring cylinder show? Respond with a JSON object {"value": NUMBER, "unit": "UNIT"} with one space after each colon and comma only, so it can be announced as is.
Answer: {"value": 7, "unit": "mL"}
